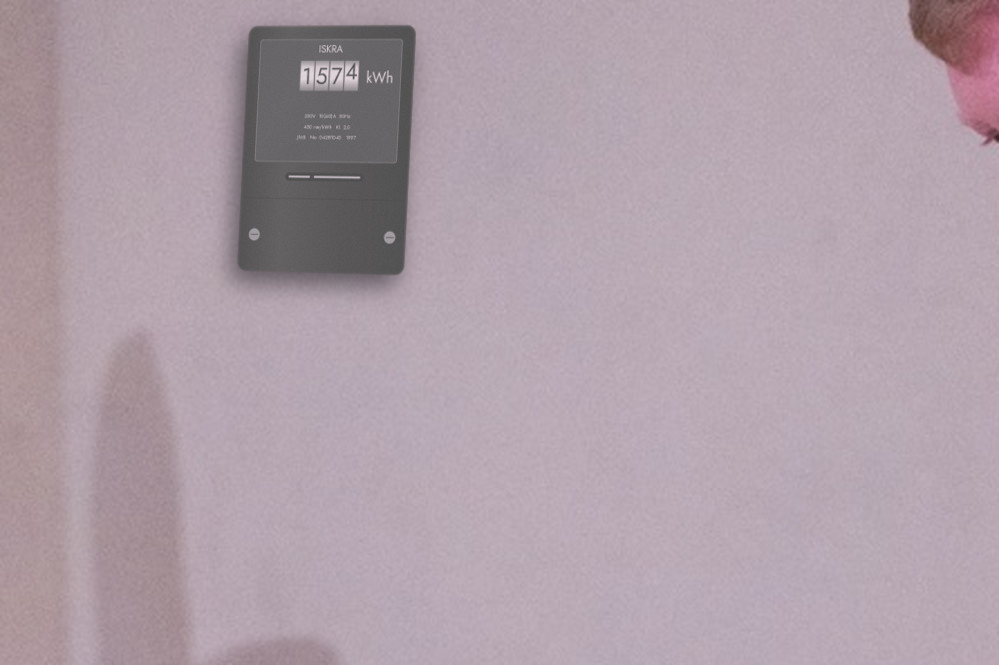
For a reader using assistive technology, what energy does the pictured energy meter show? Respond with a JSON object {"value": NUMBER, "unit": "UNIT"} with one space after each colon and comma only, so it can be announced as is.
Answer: {"value": 1574, "unit": "kWh"}
